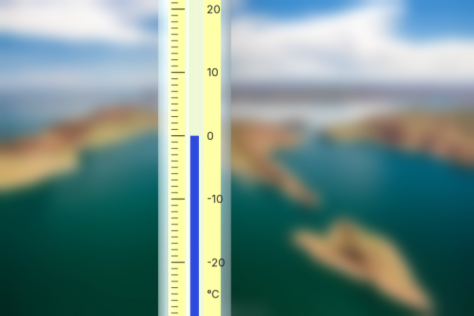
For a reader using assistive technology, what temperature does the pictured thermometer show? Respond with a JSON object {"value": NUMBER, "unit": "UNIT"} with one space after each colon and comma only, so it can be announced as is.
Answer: {"value": 0, "unit": "°C"}
